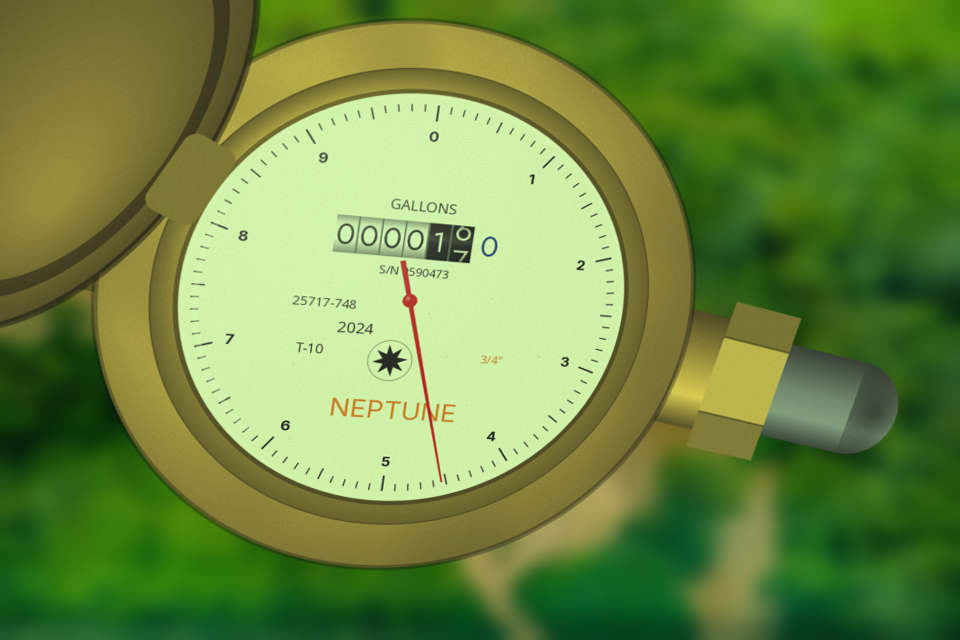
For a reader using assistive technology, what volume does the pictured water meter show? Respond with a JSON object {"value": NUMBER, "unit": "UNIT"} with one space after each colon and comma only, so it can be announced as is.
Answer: {"value": 164.5, "unit": "gal"}
